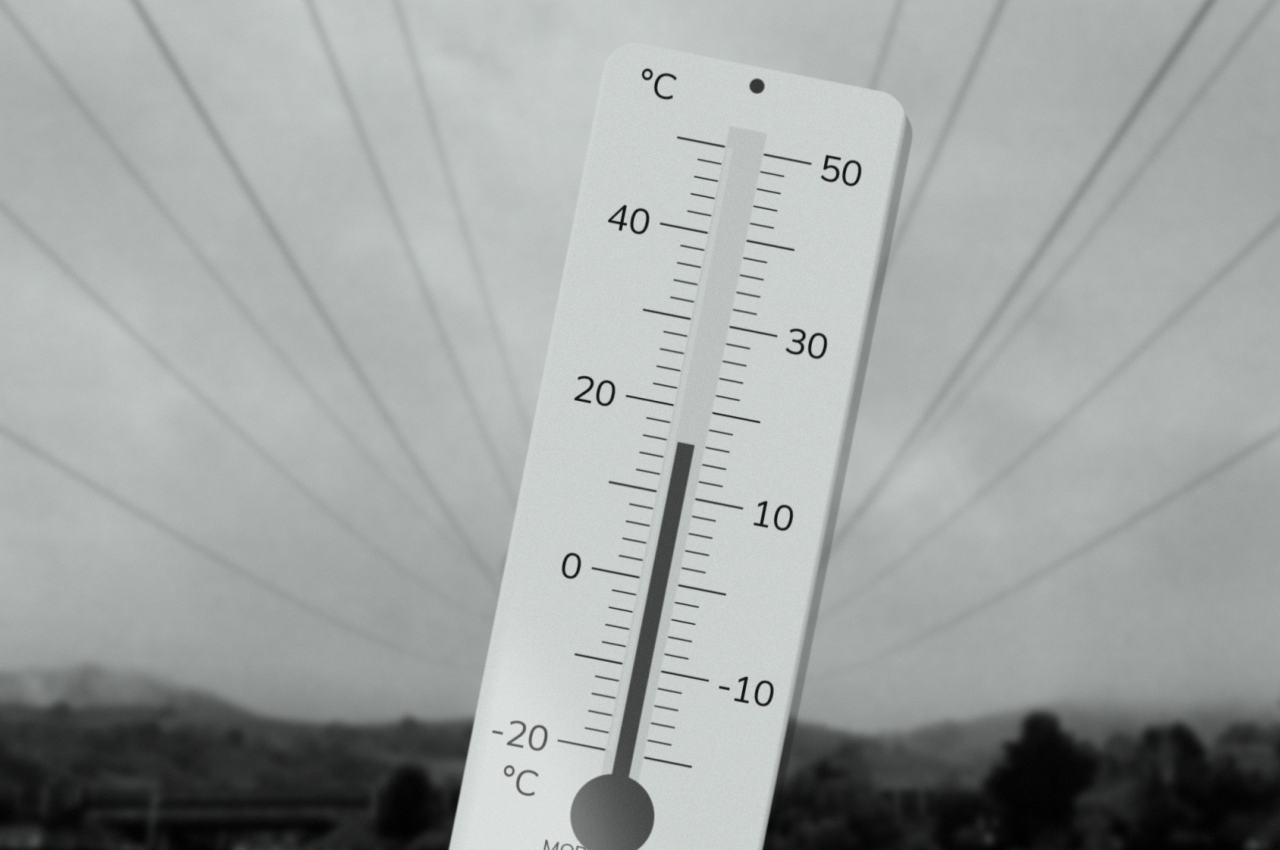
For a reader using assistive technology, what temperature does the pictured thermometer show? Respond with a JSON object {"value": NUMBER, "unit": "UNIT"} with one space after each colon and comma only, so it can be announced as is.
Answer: {"value": 16, "unit": "°C"}
